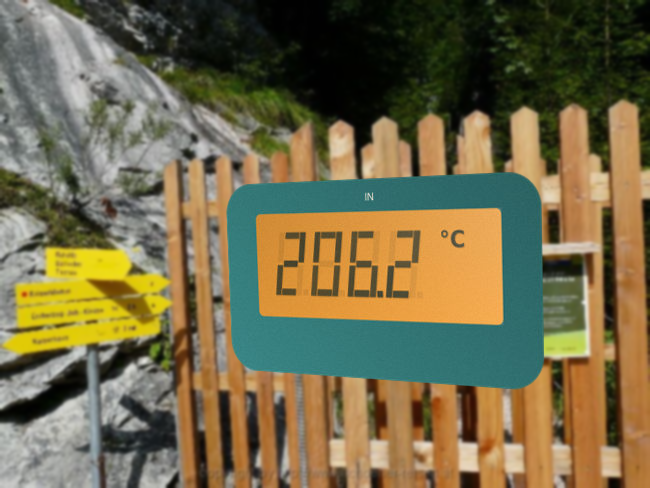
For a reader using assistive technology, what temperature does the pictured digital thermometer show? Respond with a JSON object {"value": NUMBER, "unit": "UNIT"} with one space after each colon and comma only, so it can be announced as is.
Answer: {"value": 206.2, "unit": "°C"}
